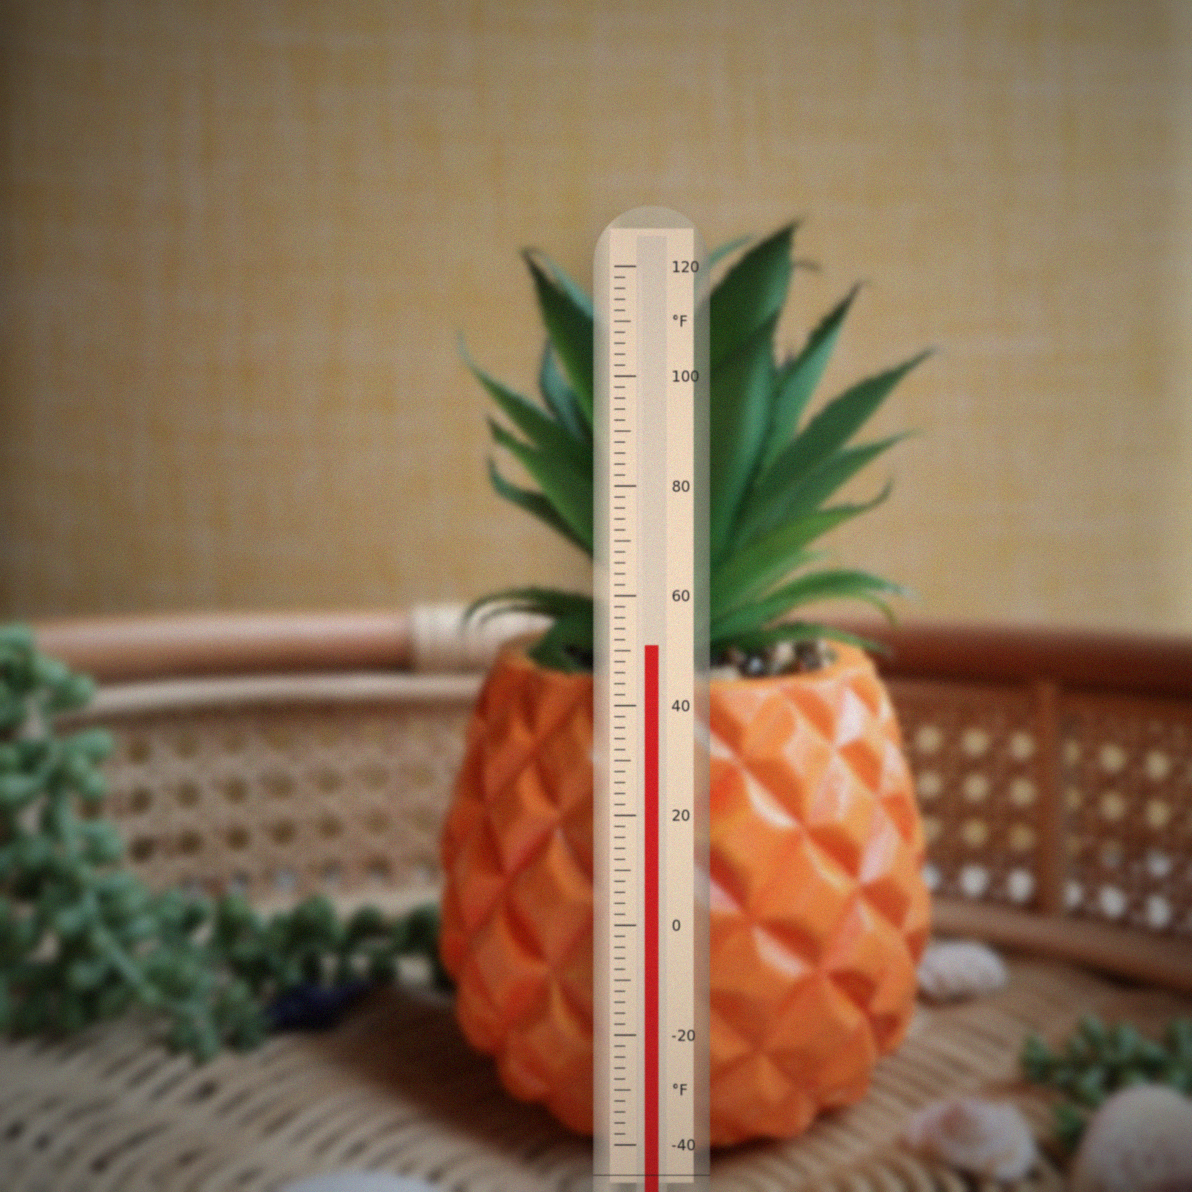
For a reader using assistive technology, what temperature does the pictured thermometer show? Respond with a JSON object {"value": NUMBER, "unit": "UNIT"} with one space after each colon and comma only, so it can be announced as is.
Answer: {"value": 51, "unit": "°F"}
